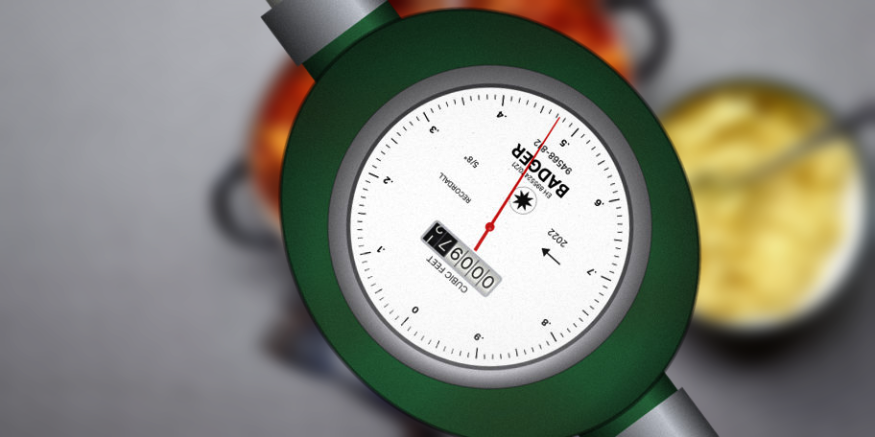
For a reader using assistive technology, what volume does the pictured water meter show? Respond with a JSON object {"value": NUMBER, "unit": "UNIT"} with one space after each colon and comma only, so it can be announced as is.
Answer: {"value": 971.47, "unit": "ft³"}
